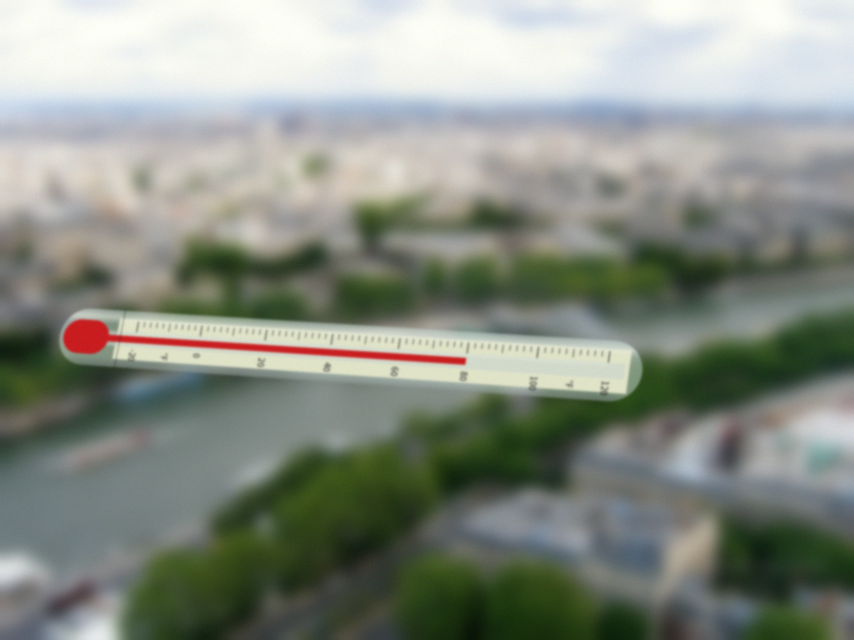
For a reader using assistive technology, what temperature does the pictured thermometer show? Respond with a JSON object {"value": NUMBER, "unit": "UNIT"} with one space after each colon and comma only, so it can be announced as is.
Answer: {"value": 80, "unit": "°F"}
